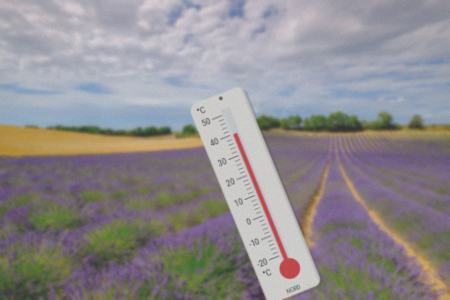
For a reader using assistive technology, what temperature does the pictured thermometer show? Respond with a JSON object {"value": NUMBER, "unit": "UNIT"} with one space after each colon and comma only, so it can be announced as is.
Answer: {"value": 40, "unit": "°C"}
